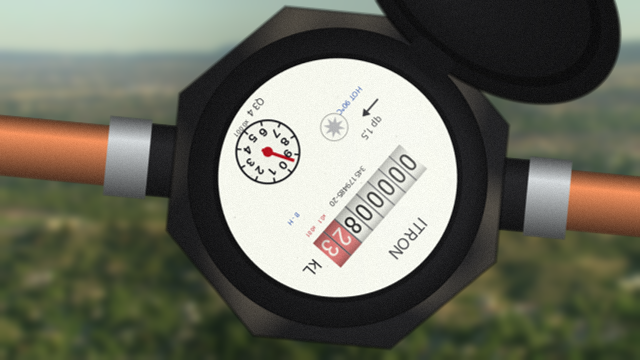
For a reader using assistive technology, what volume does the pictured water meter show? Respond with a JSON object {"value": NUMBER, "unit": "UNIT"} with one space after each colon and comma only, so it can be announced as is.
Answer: {"value": 8.229, "unit": "kL"}
